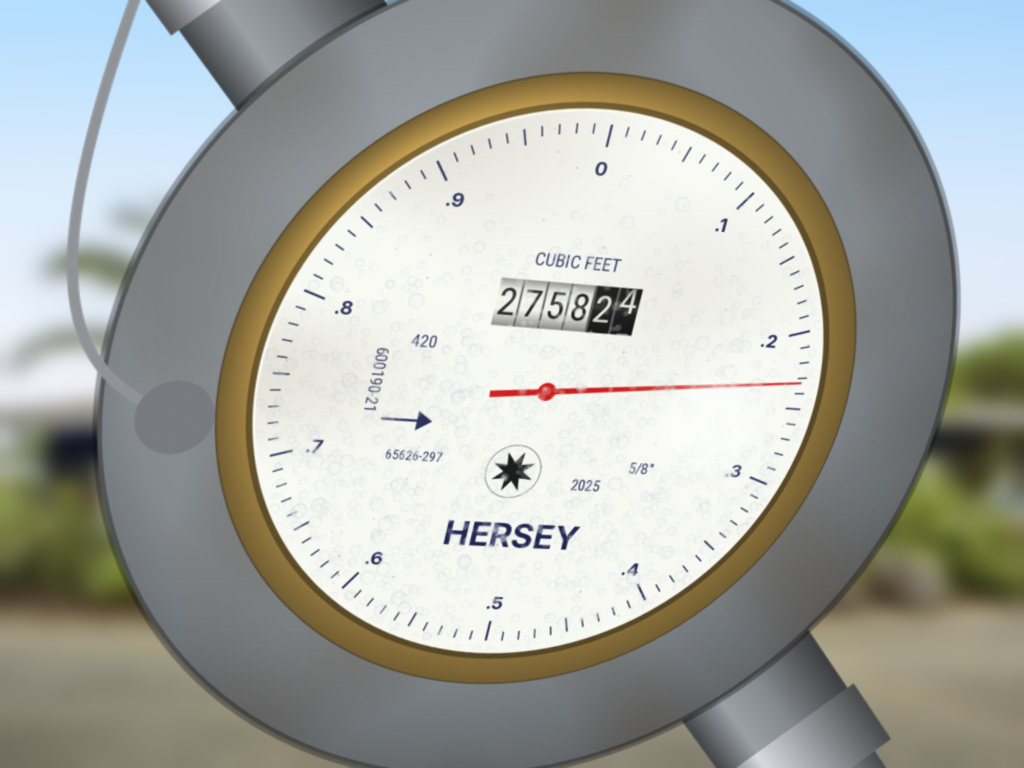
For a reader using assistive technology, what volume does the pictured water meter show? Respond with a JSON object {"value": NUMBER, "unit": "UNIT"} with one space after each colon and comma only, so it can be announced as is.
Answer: {"value": 275824.23, "unit": "ft³"}
